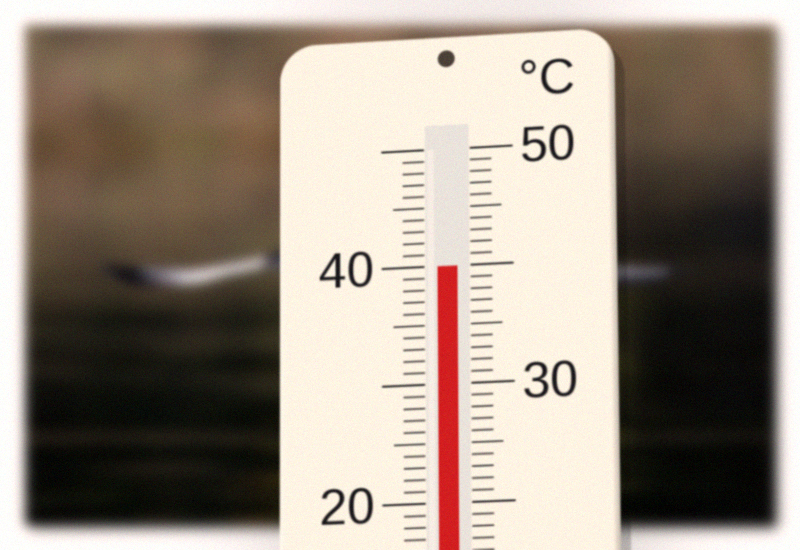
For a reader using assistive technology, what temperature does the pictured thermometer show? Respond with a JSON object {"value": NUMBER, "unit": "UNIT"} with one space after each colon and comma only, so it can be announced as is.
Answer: {"value": 40, "unit": "°C"}
